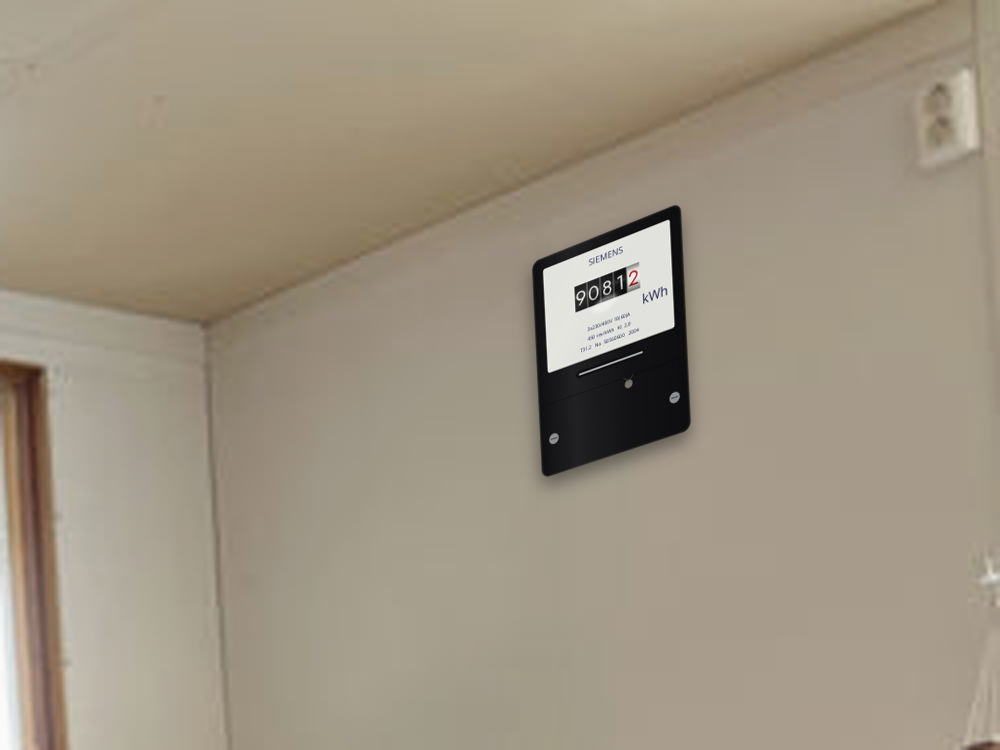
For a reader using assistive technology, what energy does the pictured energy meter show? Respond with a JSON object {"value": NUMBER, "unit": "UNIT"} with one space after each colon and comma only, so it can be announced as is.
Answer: {"value": 9081.2, "unit": "kWh"}
